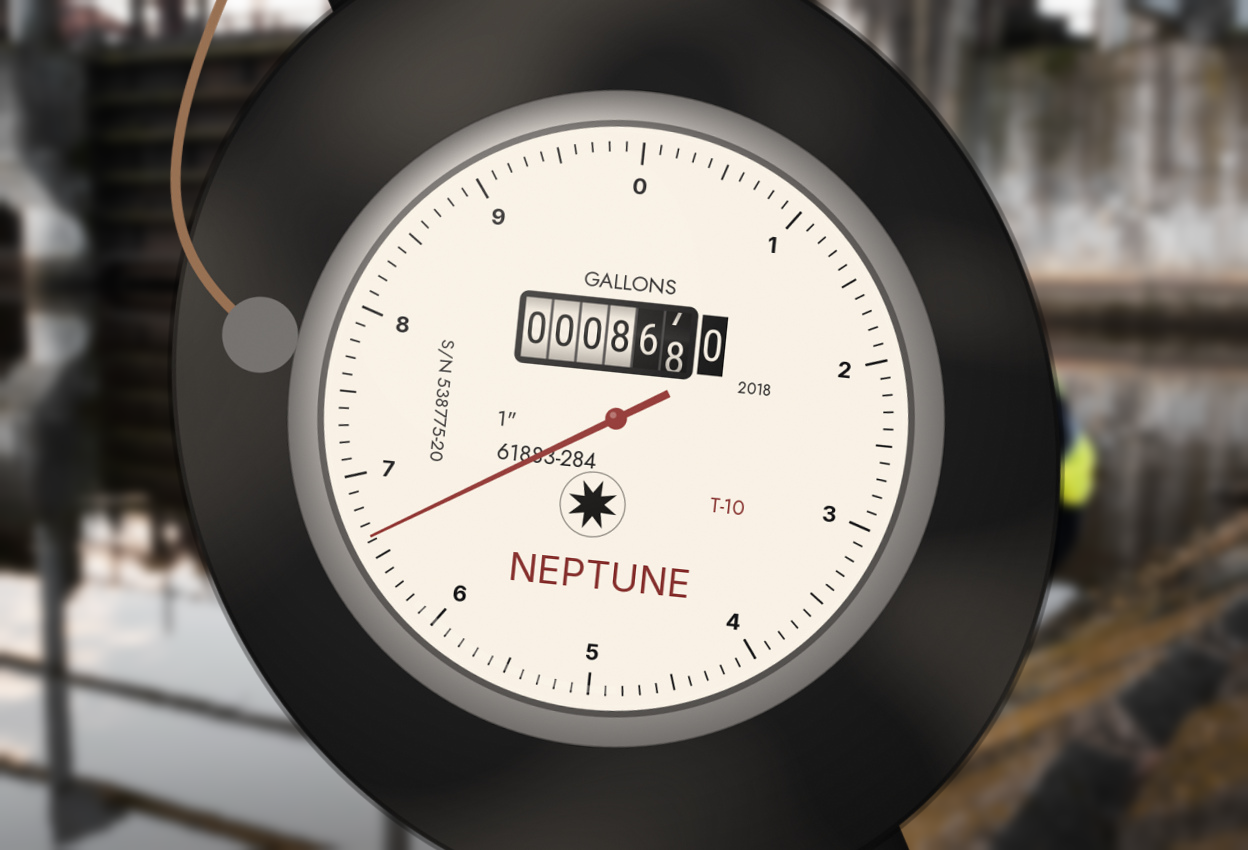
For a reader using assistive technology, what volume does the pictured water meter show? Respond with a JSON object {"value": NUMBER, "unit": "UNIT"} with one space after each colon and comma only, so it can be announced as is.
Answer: {"value": 8676.6, "unit": "gal"}
